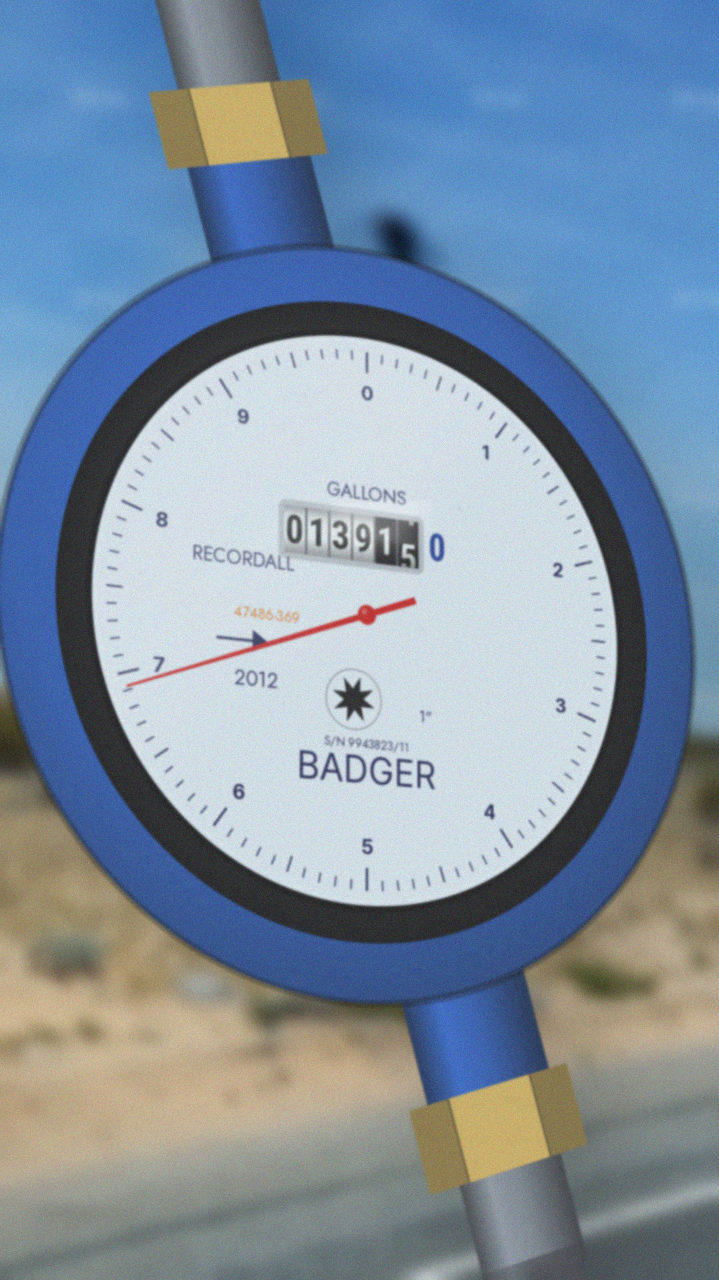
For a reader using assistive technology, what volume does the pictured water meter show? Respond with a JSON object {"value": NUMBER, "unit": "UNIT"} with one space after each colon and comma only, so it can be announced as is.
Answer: {"value": 139146.9, "unit": "gal"}
